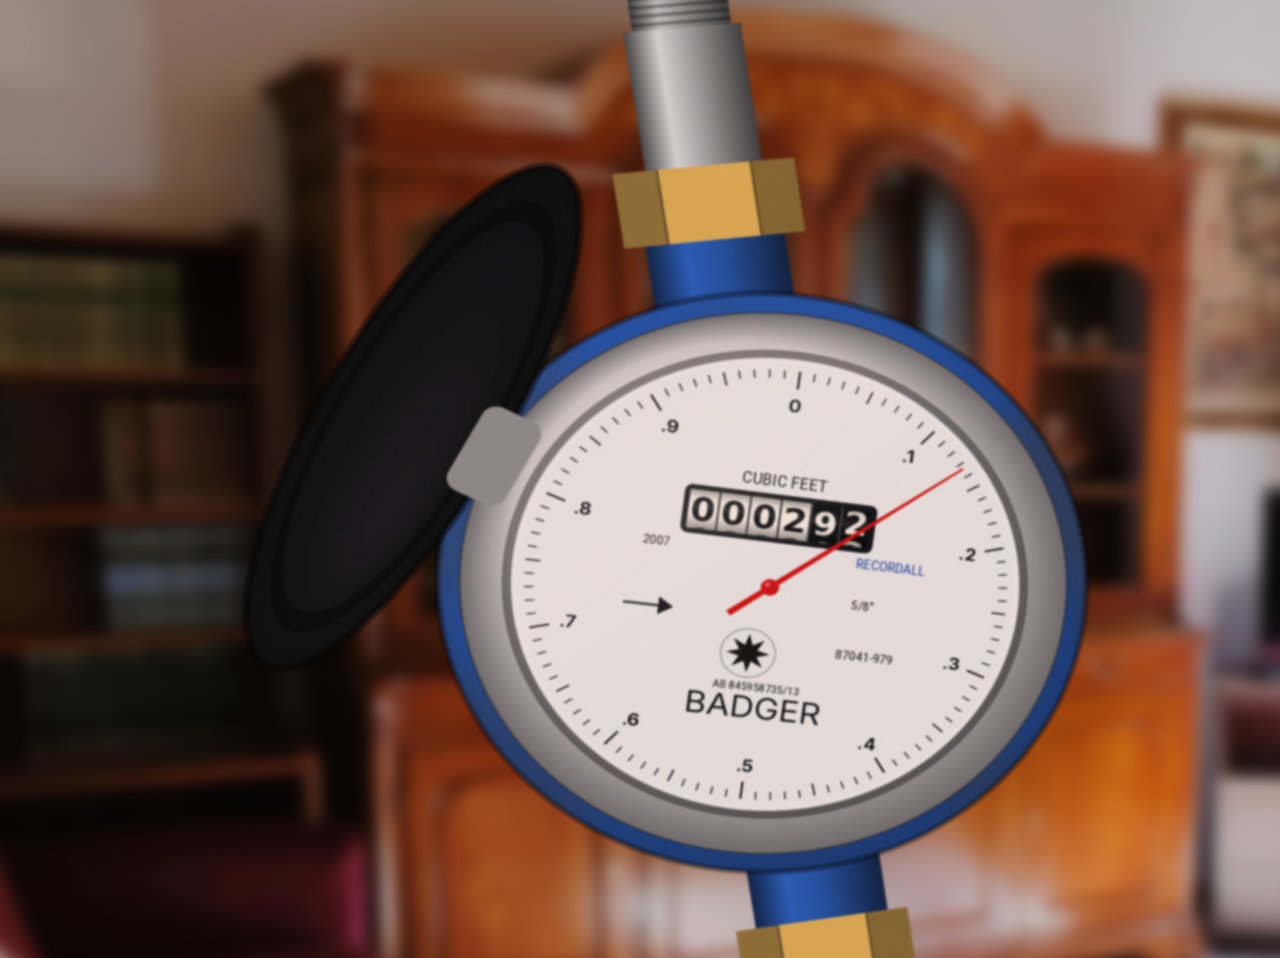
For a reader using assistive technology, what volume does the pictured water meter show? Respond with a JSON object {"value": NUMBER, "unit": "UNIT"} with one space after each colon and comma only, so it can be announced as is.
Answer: {"value": 292.13, "unit": "ft³"}
